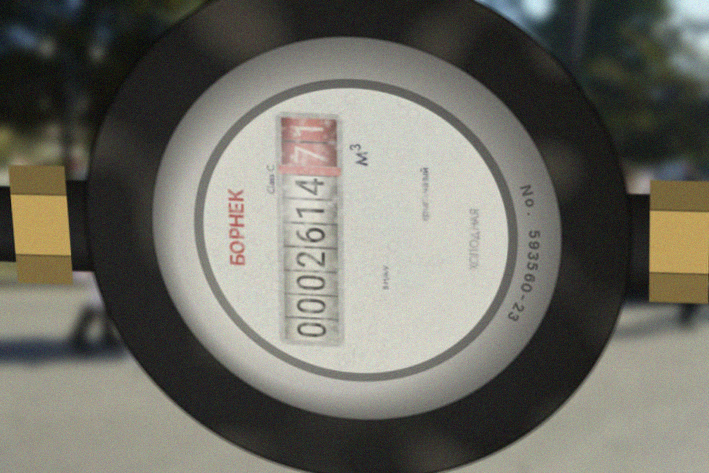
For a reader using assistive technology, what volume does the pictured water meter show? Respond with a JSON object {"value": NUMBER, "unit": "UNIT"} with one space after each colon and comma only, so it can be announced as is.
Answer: {"value": 2614.71, "unit": "m³"}
